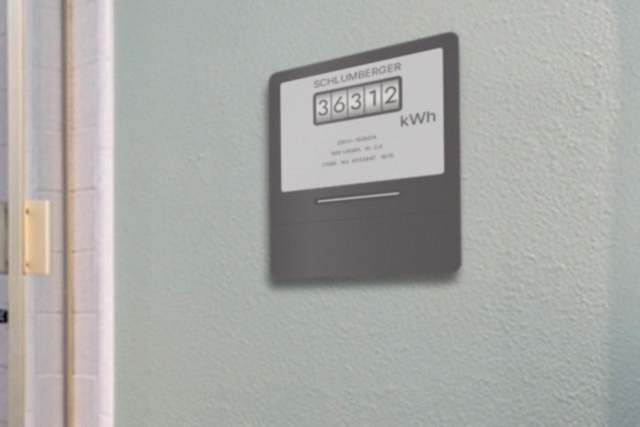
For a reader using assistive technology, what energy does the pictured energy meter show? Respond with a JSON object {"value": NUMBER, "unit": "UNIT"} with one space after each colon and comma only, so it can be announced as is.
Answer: {"value": 36312, "unit": "kWh"}
